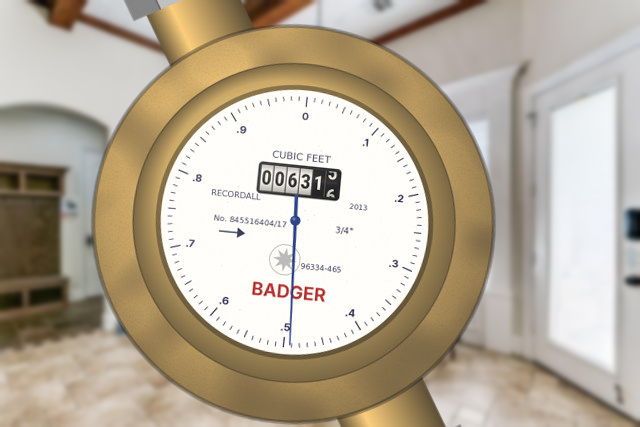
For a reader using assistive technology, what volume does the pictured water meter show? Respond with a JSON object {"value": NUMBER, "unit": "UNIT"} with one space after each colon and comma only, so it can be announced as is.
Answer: {"value": 6315.49, "unit": "ft³"}
